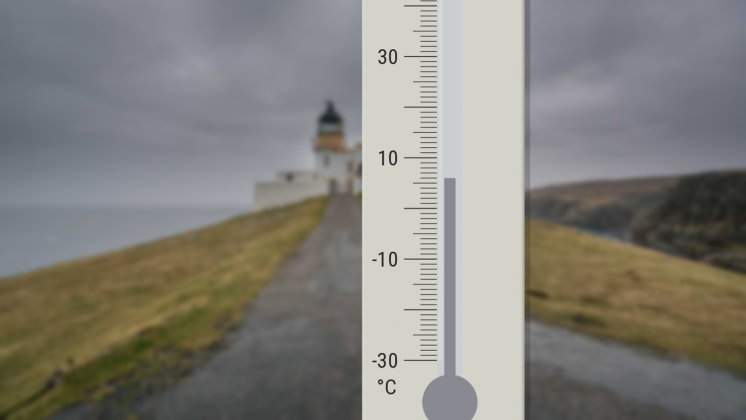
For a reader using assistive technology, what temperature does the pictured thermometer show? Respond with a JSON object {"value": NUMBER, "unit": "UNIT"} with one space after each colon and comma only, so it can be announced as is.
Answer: {"value": 6, "unit": "°C"}
